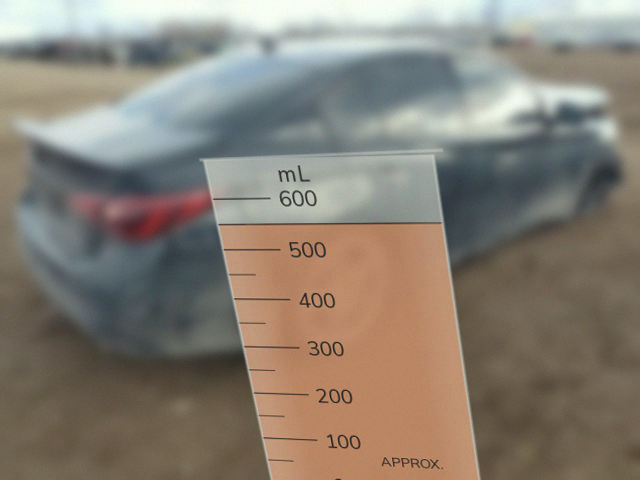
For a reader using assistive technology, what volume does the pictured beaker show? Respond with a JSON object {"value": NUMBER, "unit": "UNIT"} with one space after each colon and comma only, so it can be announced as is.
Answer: {"value": 550, "unit": "mL"}
